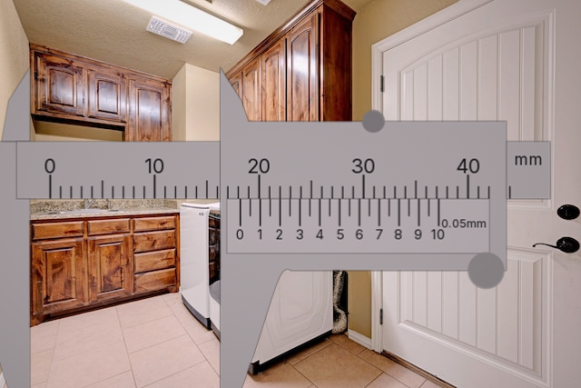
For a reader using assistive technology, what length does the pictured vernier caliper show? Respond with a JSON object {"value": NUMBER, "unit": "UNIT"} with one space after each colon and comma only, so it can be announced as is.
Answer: {"value": 18.2, "unit": "mm"}
